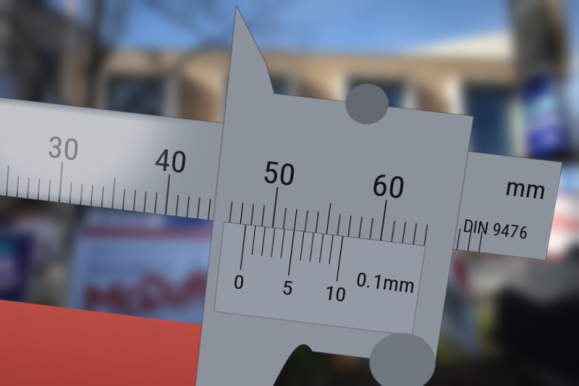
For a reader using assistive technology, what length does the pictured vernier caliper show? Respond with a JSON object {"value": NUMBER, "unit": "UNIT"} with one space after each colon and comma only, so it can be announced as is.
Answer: {"value": 47.5, "unit": "mm"}
